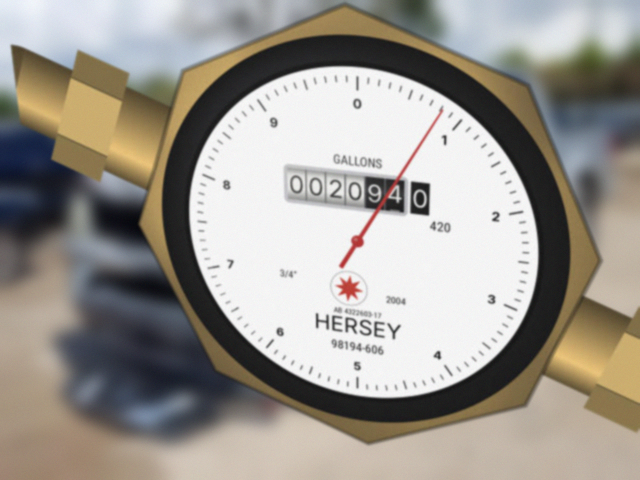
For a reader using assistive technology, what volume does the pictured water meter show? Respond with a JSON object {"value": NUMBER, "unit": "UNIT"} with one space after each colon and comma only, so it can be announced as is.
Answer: {"value": 20940.8, "unit": "gal"}
